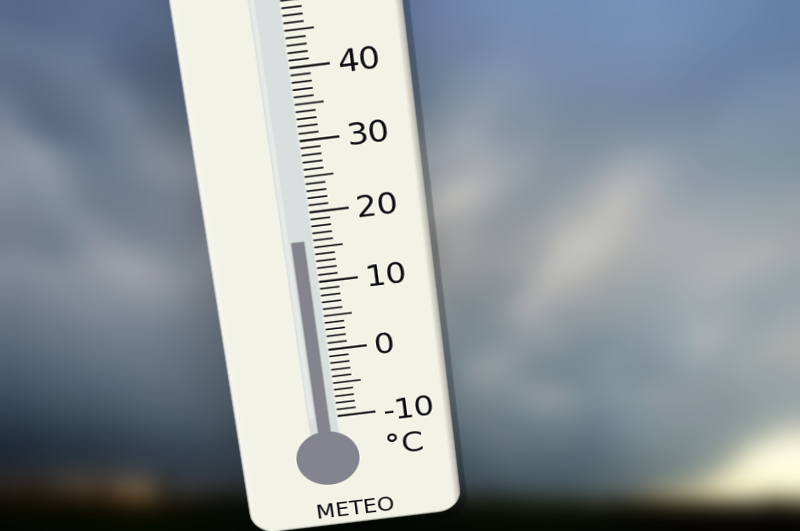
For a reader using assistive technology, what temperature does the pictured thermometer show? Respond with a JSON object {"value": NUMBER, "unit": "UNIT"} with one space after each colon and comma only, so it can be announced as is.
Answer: {"value": 16, "unit": "°C"}
